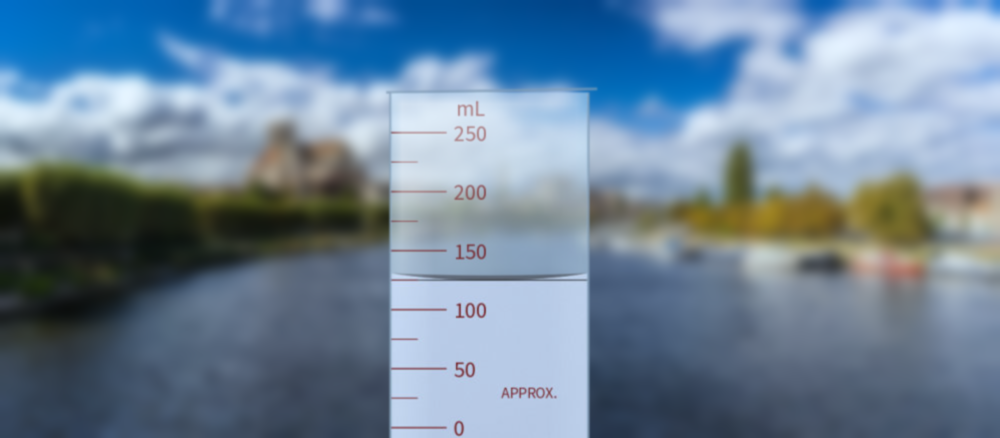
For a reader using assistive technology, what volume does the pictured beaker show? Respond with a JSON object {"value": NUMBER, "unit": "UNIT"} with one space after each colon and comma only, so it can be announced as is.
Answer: {"value": 125, "unit": "mL"}
